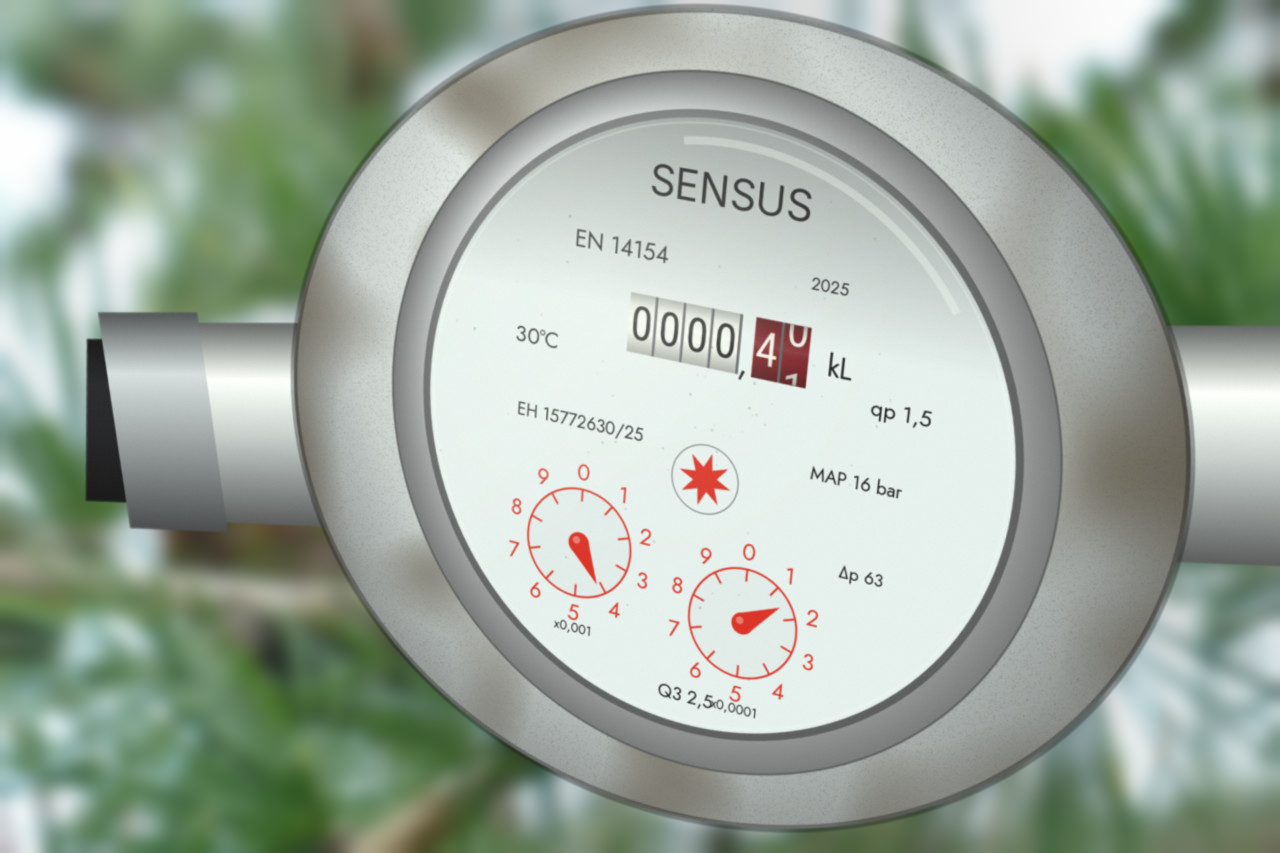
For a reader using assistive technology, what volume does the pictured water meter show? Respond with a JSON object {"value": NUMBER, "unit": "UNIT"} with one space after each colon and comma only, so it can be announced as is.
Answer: {"value": 0.4041, "unit": "kL"}
